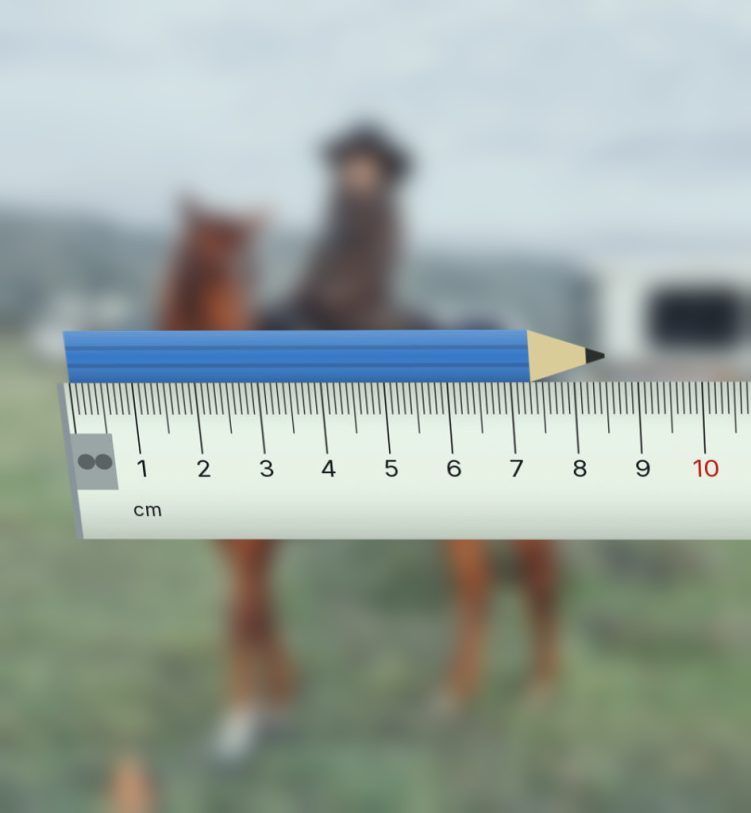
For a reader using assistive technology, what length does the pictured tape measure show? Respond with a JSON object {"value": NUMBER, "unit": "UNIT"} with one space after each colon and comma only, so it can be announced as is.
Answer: {"value": 8.5, "unit": "cm"}
